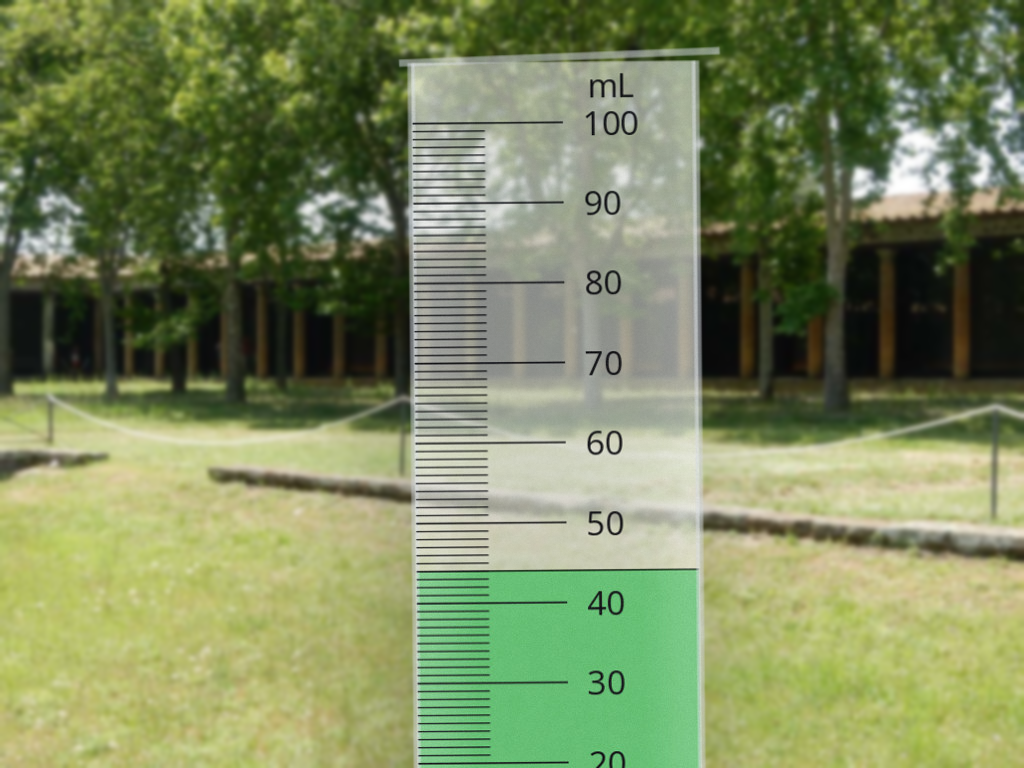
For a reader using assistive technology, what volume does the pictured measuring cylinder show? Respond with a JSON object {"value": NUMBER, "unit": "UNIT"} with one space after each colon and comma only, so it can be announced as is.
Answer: {"value": 44, "unit": "mL"}
